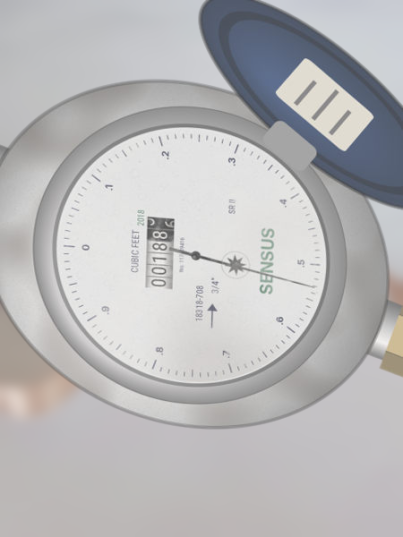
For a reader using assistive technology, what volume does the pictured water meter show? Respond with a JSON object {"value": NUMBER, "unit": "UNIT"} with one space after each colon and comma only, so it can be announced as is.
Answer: {"value": 1885.53, "unit": "ft³"}
